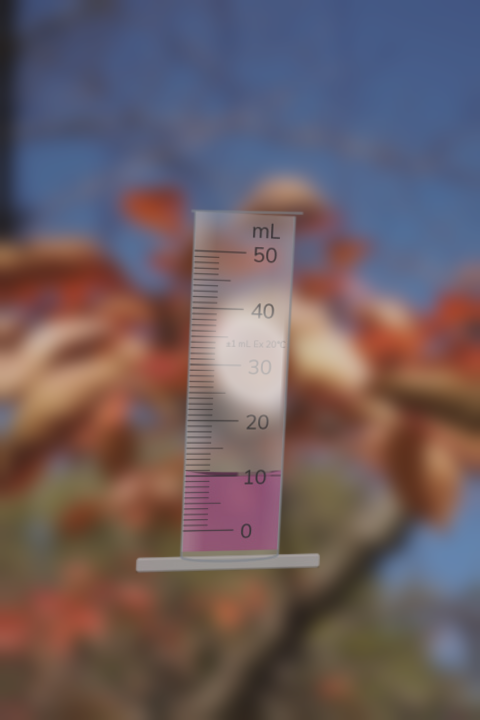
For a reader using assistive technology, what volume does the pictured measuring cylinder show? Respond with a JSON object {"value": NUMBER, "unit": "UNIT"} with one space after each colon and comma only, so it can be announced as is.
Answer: {"value": 10, "unit": "mL"}
